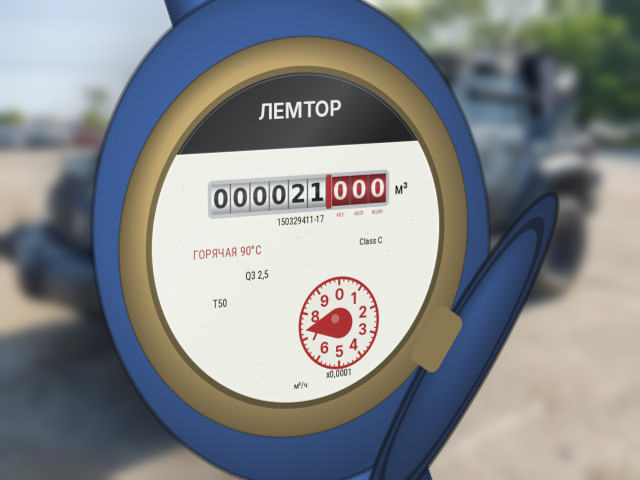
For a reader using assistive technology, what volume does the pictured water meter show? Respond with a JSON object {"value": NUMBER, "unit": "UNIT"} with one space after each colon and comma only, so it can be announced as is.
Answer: {"value": 21.0007, "unit": "m³"}
